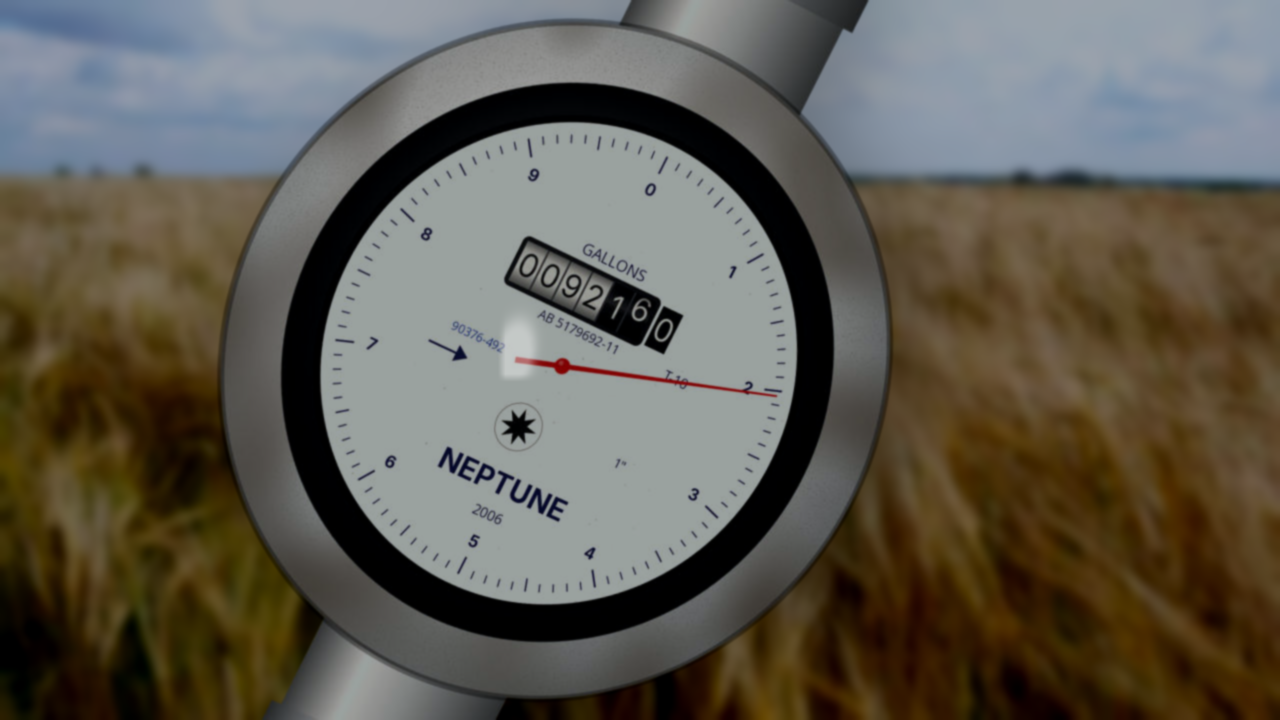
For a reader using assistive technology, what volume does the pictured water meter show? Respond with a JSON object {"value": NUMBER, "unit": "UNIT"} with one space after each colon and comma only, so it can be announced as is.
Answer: {"value": 92162.0, "unit": "gal"}
